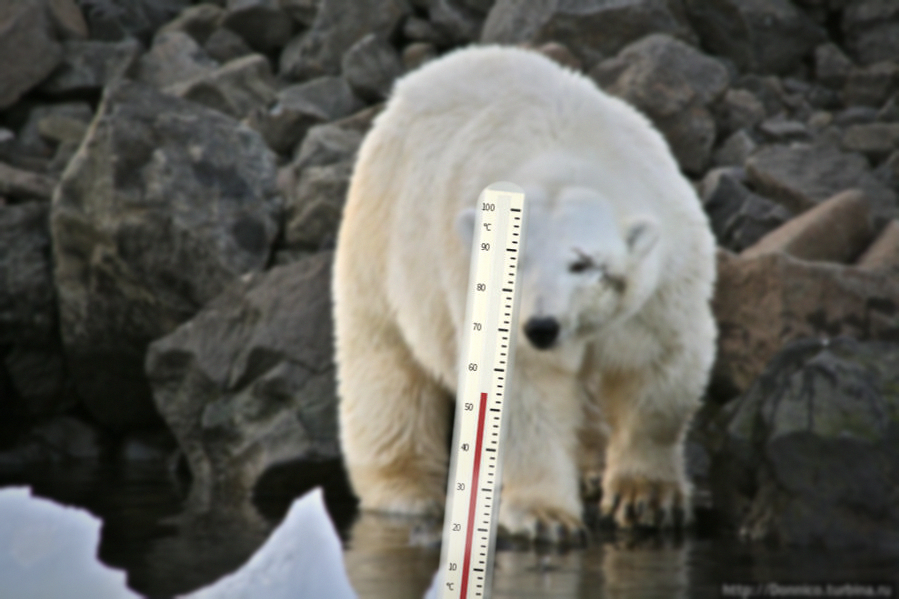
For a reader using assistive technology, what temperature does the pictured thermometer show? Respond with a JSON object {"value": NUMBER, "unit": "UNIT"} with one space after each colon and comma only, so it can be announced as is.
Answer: {"value": 54, "unit": "°C"}
